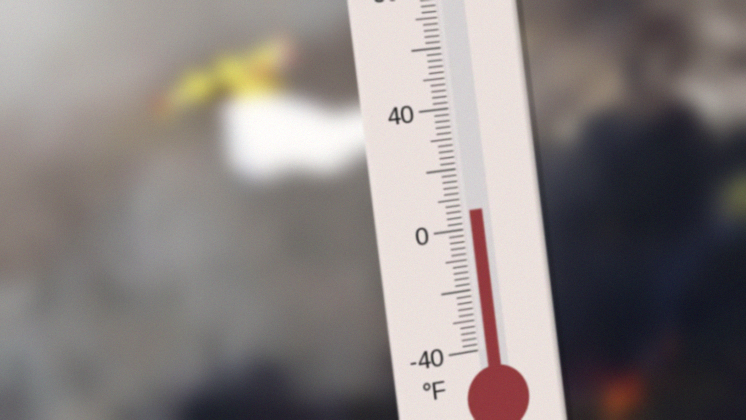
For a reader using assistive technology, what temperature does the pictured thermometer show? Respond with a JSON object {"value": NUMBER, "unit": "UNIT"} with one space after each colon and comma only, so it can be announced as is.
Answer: {"value": 6, "unit": "°F"}
